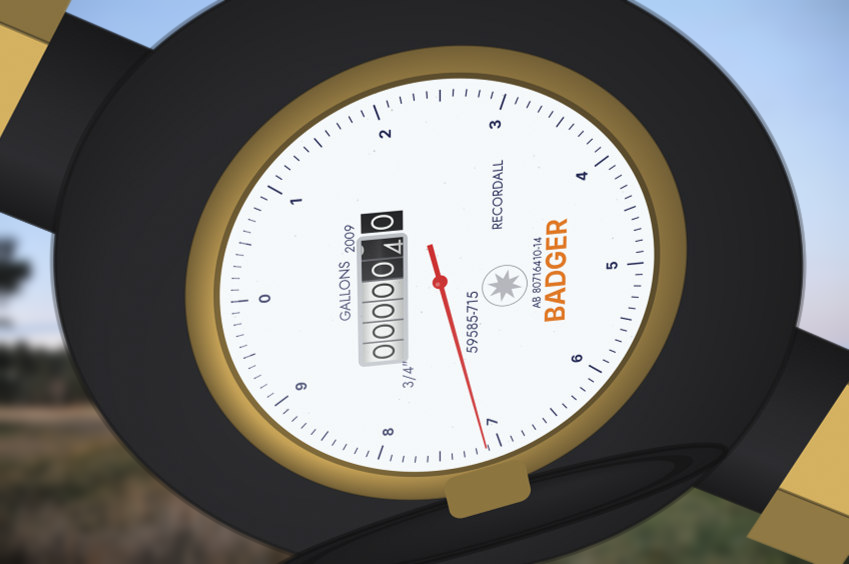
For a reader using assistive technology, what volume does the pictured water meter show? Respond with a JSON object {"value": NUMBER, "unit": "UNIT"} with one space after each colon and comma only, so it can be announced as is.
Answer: {"value": 37.1, "unit": "gal"}
